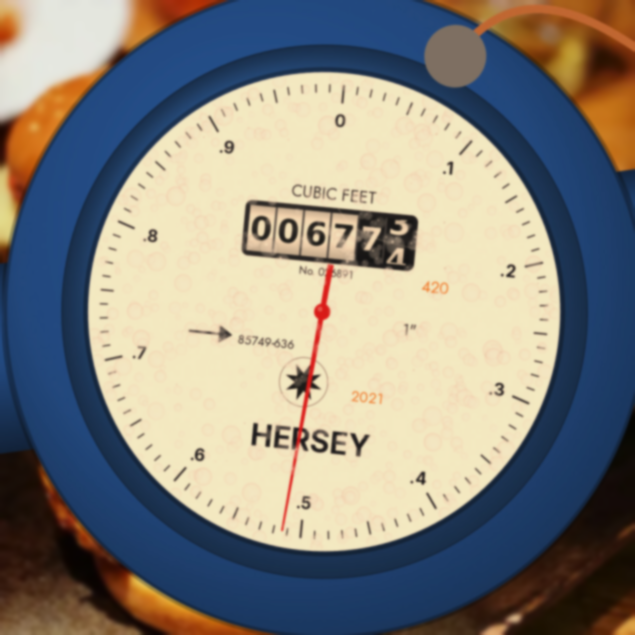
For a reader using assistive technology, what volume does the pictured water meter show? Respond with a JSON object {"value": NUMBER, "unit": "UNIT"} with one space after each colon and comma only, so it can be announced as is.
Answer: {"value": 6773.51, "unit": "ft³"}
